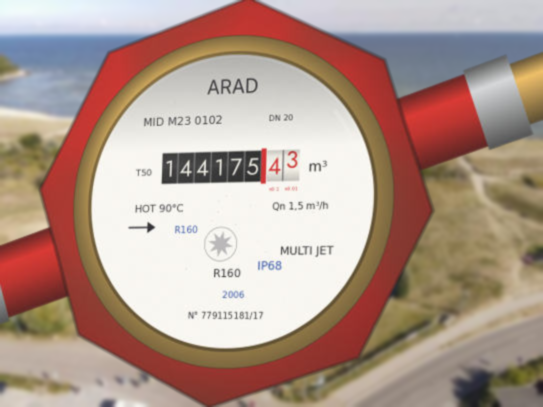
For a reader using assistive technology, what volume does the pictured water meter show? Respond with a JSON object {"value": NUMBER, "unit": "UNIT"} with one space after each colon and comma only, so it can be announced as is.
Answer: {"value": 144175.43, "unit": "m³"}
